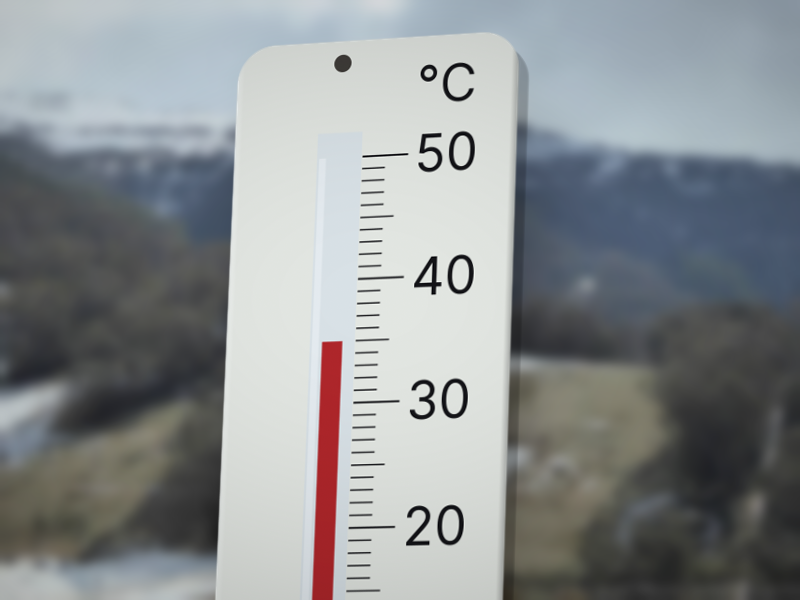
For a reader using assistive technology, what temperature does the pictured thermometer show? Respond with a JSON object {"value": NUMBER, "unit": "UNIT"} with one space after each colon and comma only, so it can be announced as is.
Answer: {"value": 35, "unit": "°C"}
